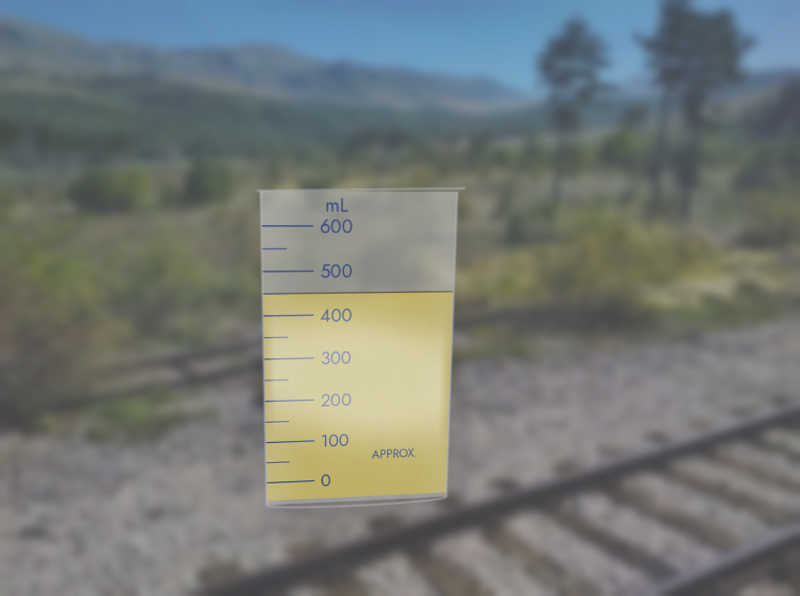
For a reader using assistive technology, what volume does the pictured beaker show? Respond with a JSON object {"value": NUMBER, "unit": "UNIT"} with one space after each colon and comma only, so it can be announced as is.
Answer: {"value": 450, "unit": "mL"}
